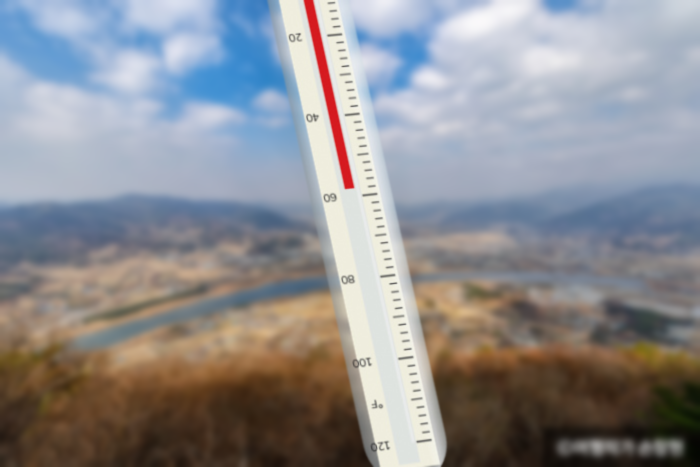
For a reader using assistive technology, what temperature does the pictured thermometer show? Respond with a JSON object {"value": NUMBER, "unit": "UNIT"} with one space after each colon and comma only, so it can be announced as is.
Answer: {"value": 58, "unit": "°F"}
